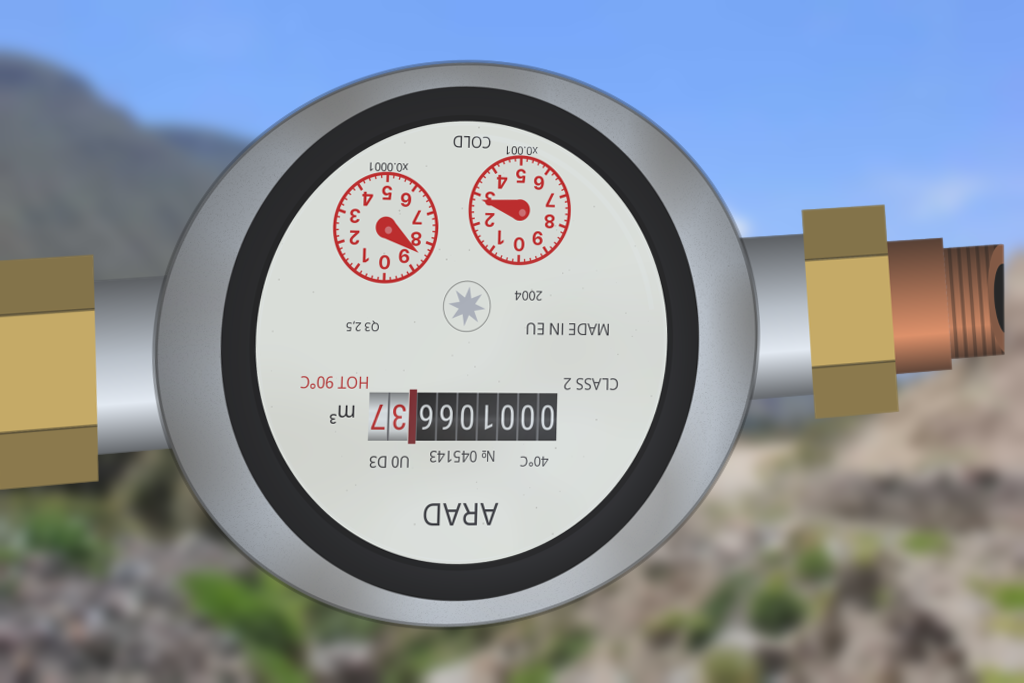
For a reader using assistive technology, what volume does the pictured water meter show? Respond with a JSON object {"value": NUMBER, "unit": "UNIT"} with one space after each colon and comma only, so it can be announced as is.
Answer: {"value": 1066.3728, "unit": "m³"}
